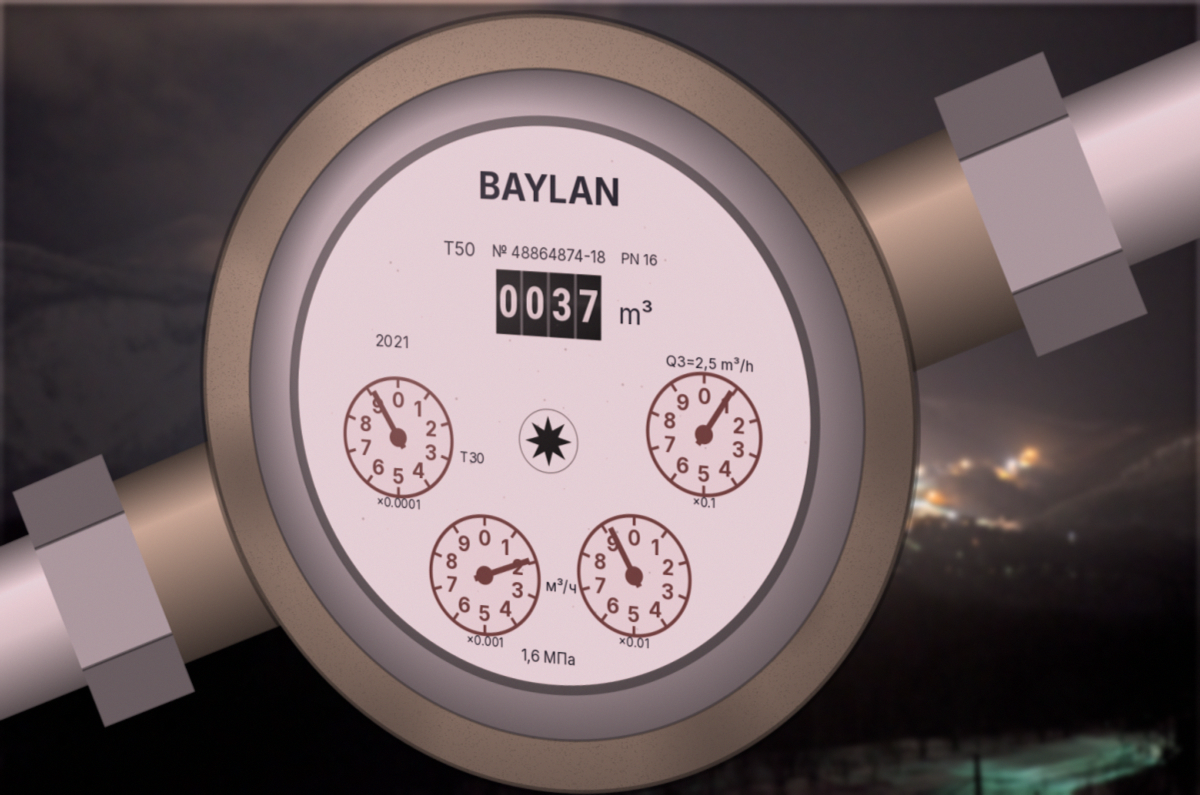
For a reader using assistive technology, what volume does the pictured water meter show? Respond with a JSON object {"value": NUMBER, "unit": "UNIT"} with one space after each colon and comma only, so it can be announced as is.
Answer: {"value": 37.0919, "unit": "m³"}
